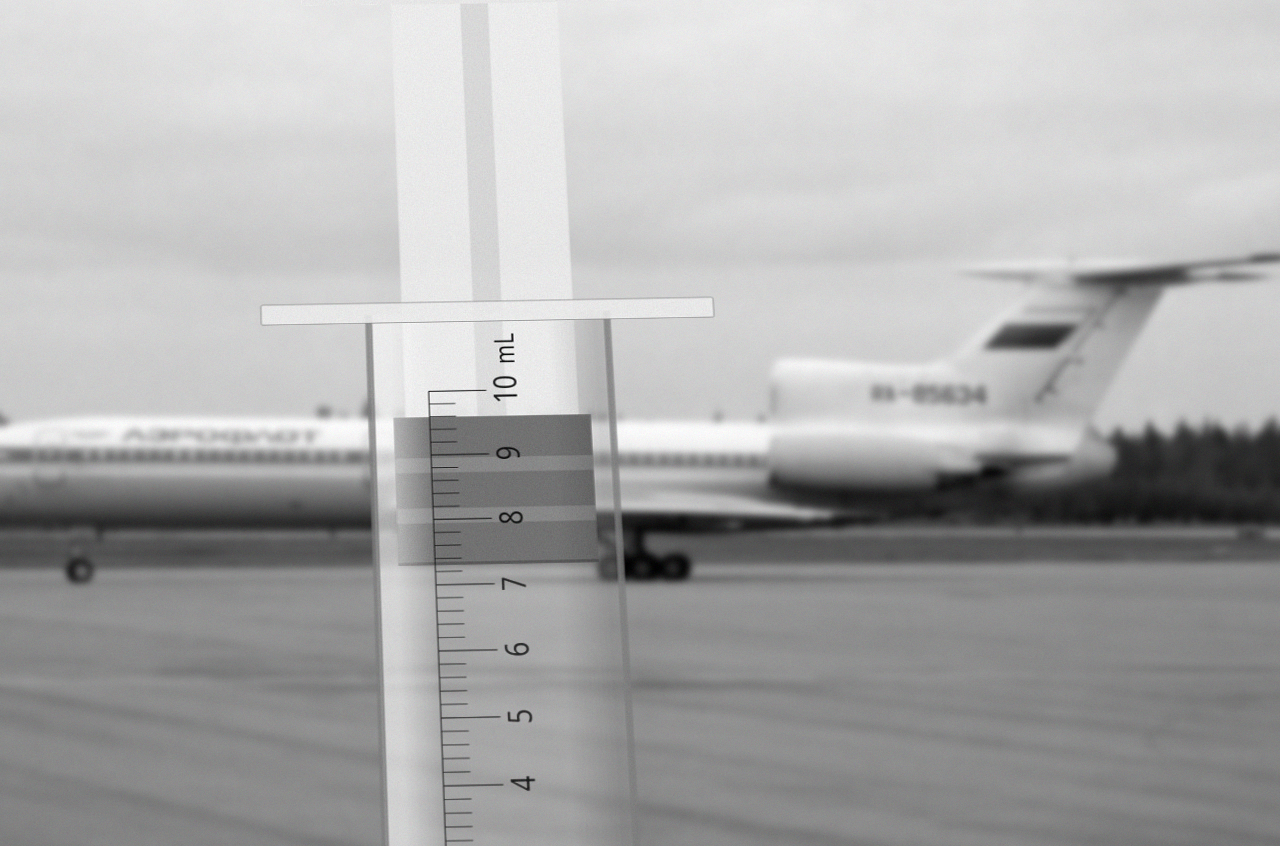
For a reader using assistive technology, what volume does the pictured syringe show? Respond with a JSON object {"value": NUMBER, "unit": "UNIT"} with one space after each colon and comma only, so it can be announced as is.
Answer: {"value": 7.3, "unit": "mL"}
